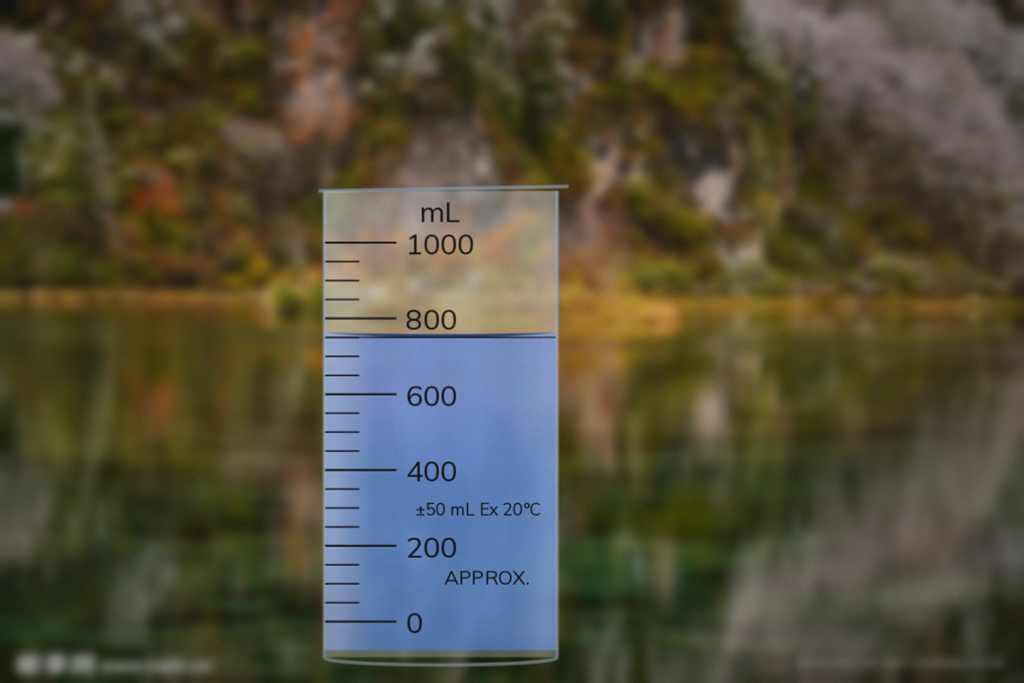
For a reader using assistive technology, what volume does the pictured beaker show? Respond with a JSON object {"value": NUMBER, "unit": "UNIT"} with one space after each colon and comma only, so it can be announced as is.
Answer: {"value": 750, "unit": "mL"}
